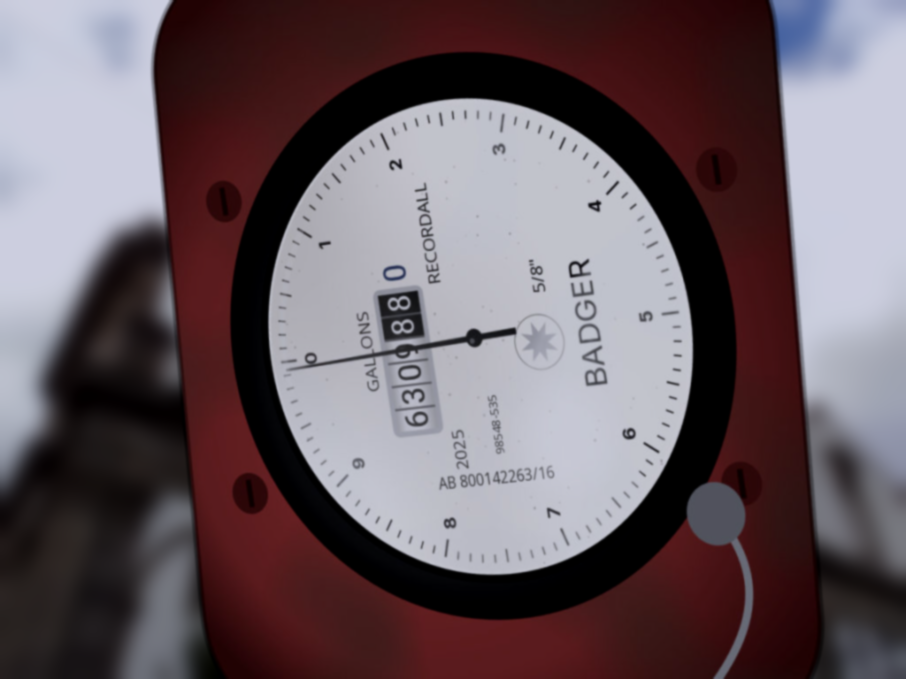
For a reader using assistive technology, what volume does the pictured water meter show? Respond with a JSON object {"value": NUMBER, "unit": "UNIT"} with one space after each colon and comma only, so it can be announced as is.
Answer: {"value": 6309879.9, "unit": "gal"}
